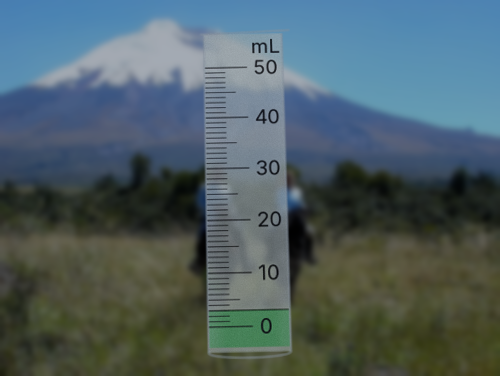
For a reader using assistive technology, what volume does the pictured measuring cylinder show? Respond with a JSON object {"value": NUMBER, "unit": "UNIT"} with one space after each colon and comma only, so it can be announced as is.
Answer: {"value": 3, "unit": "mL"}
